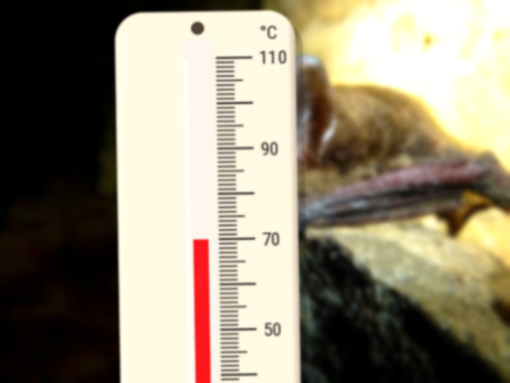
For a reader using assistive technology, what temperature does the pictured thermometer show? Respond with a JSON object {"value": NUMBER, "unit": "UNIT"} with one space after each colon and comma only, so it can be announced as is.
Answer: {"value": 70, "unit": "°C"}
